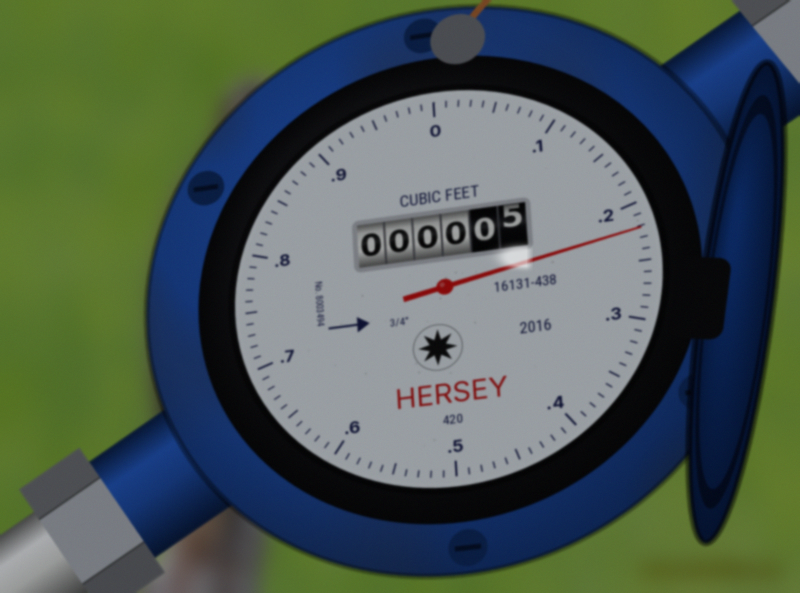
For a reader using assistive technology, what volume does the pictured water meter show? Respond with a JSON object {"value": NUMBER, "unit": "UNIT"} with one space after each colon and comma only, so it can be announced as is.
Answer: {"value": 5.22, "unit": "ft³"}
